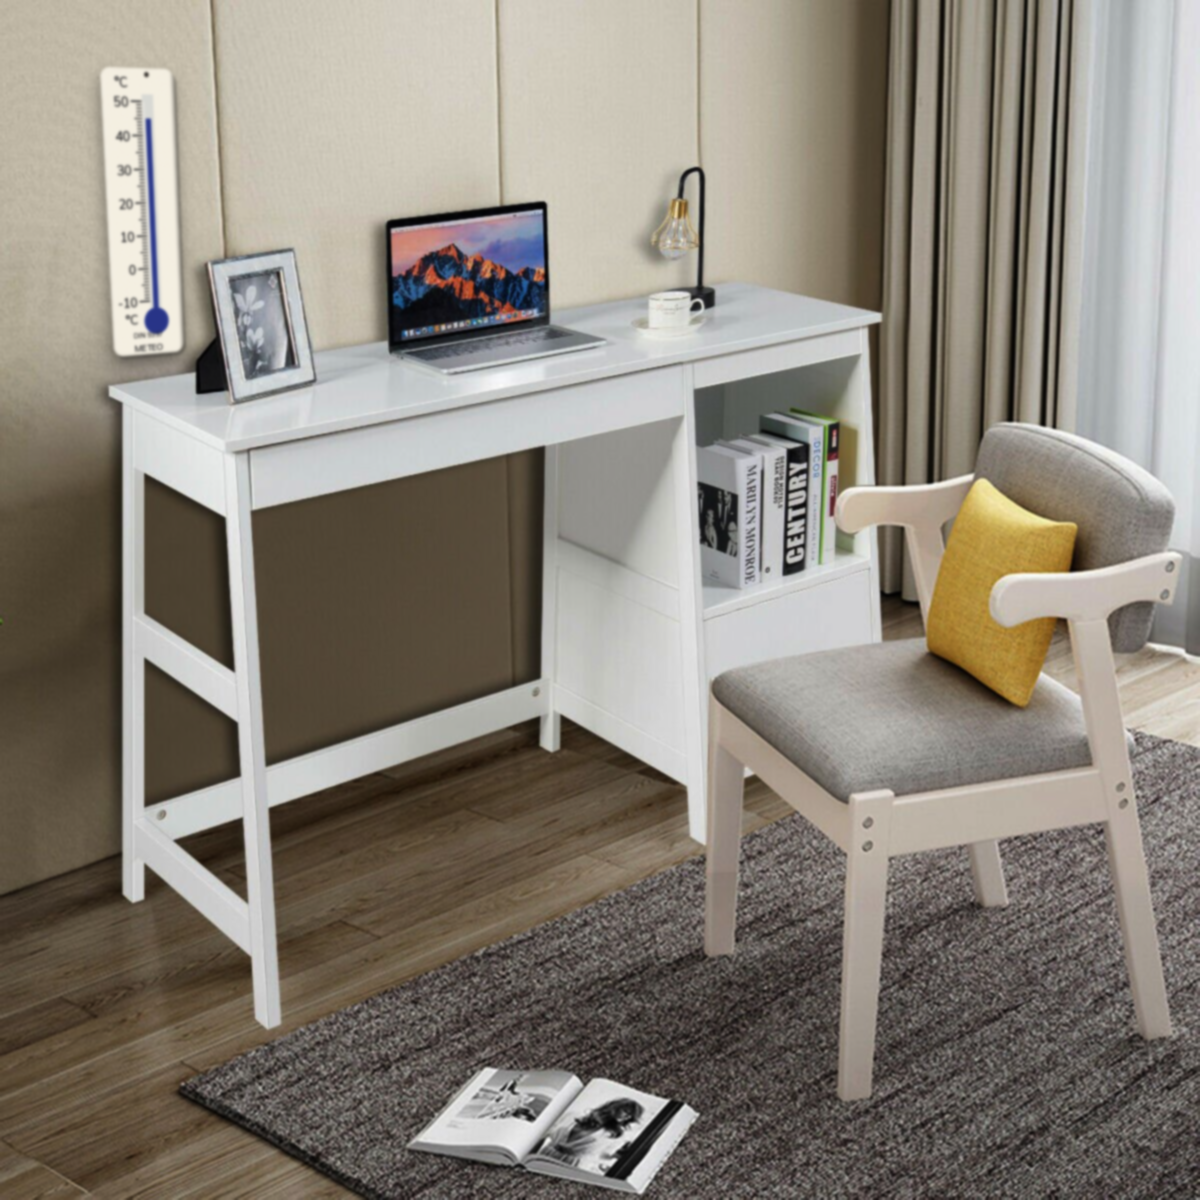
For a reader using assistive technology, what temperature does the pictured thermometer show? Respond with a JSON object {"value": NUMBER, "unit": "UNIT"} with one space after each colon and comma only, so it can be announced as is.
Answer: {"value": 45, "unit": "°C"}
